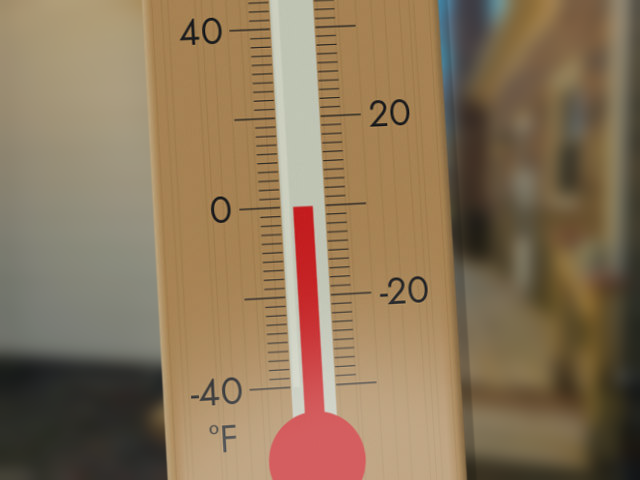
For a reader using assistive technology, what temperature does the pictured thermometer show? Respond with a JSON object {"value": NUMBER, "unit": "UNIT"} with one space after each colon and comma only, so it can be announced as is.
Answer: {"value": 0, "unit": "°F"}
